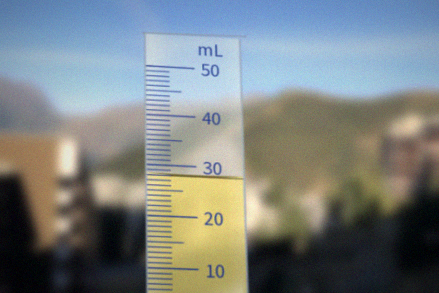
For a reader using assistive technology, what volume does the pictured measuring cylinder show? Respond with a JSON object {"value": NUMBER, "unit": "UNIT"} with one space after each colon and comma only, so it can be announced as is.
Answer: {"value": 28, "unit": "mL"}
